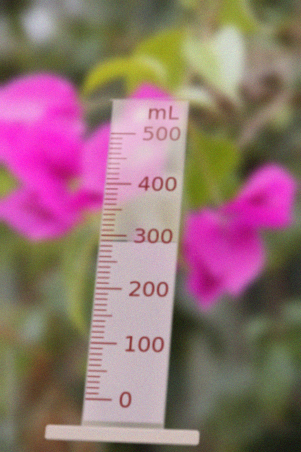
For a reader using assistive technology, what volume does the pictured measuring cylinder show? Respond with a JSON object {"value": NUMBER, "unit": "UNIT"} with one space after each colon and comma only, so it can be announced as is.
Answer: {"value": 290, "unit": "mL"}
